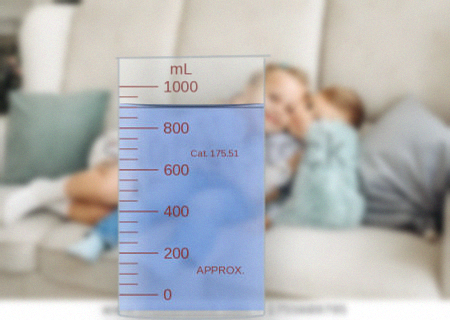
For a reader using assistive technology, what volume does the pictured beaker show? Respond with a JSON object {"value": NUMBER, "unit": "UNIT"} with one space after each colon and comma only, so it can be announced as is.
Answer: {"value": 900, "unit": "mL"}
